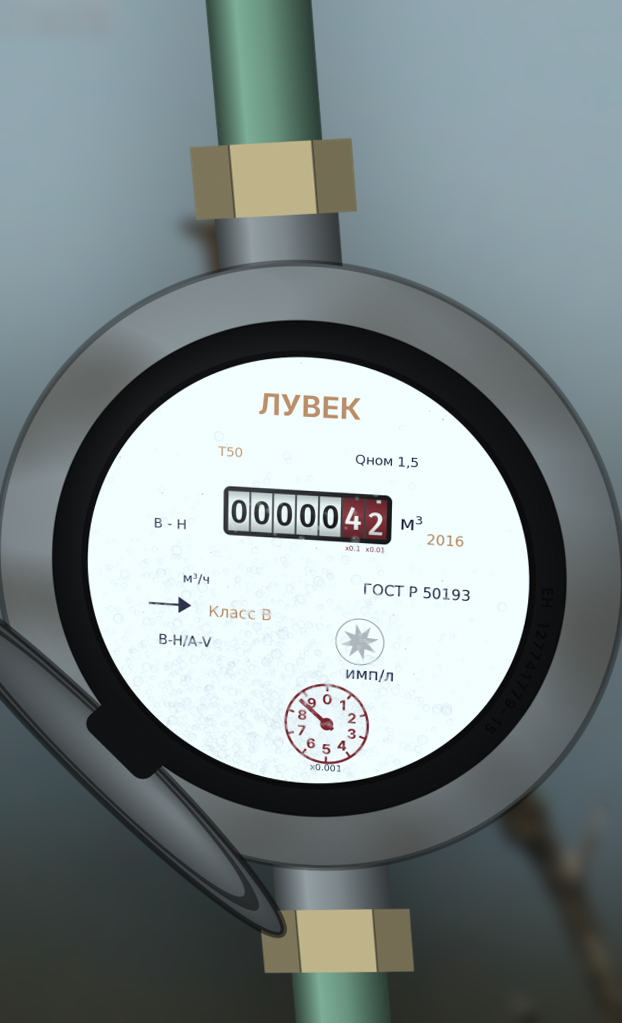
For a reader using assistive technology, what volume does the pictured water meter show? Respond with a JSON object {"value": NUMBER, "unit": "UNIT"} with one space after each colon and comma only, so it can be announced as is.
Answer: {"value": 0.418, "unit": "m³"}
